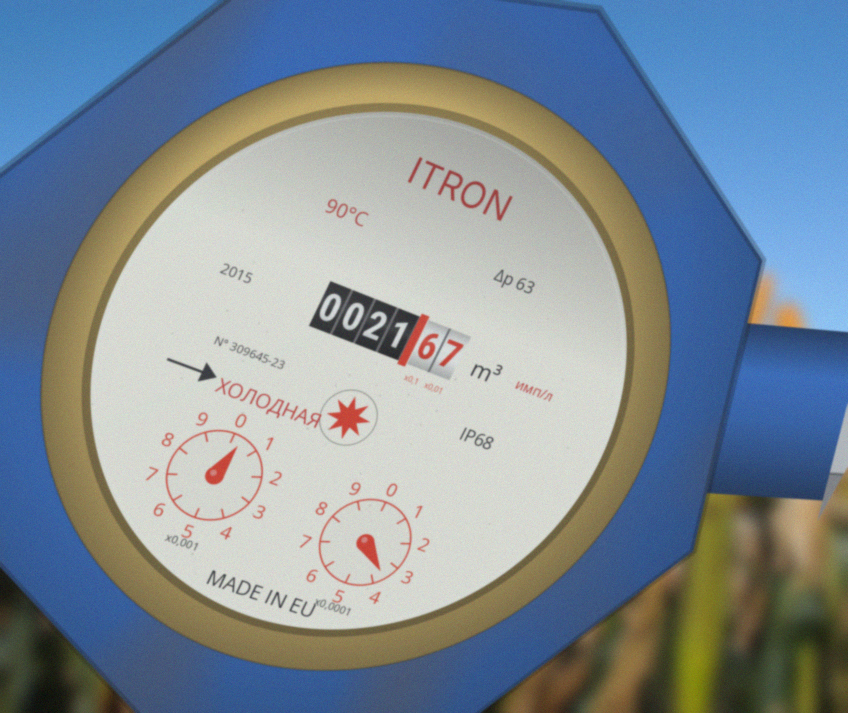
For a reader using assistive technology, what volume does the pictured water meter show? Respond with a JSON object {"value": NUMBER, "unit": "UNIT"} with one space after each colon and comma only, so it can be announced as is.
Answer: {"value": 21.6703, "unit": "m³"}
